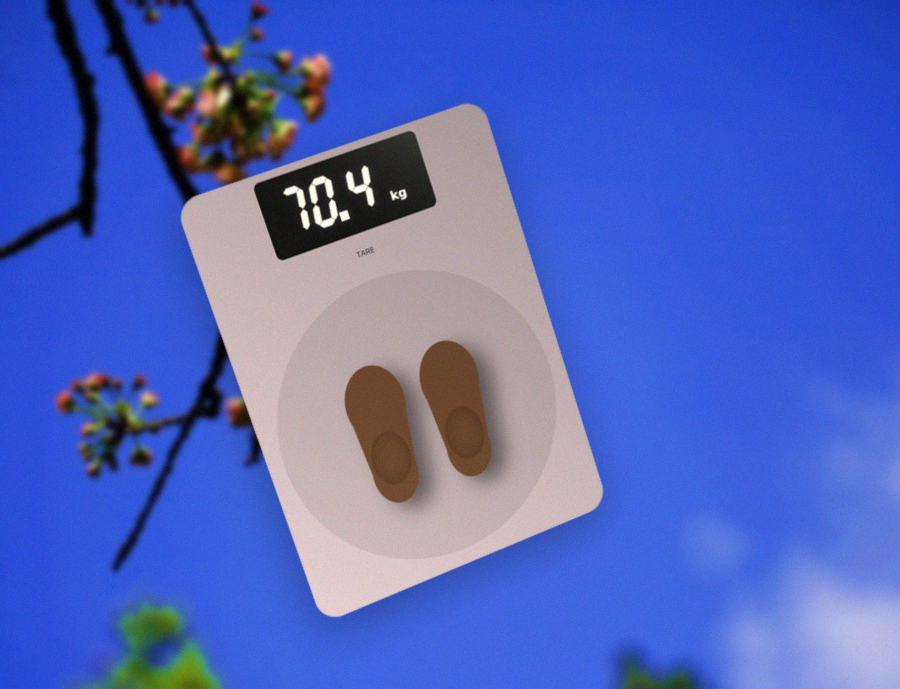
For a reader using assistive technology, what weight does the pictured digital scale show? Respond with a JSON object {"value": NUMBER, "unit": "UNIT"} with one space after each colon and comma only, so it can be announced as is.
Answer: {"value": 70.4, "unit": "kg"}
